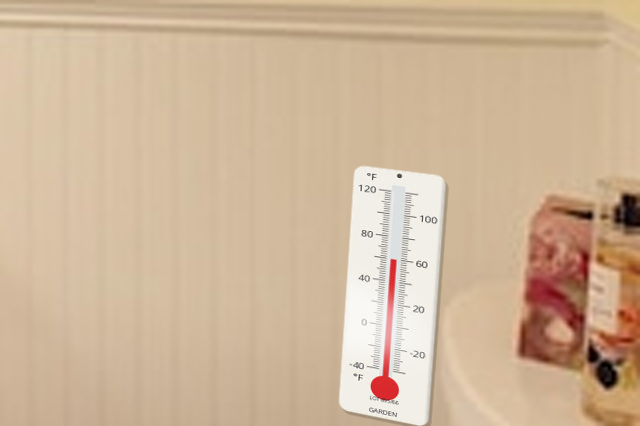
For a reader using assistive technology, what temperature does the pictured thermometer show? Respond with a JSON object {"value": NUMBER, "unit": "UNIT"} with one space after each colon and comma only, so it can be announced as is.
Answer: {"value": 60, "unit": "°F"}
